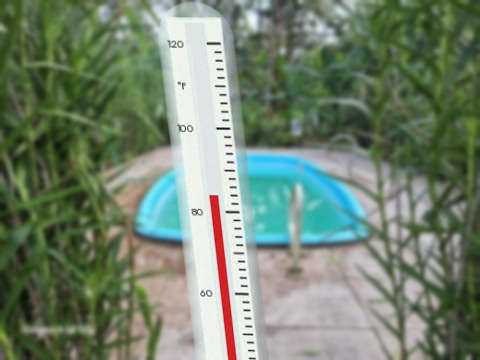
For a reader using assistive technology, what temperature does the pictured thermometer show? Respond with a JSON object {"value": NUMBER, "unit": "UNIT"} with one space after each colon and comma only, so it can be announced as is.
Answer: {"value": 84, "unit": "°F"}
